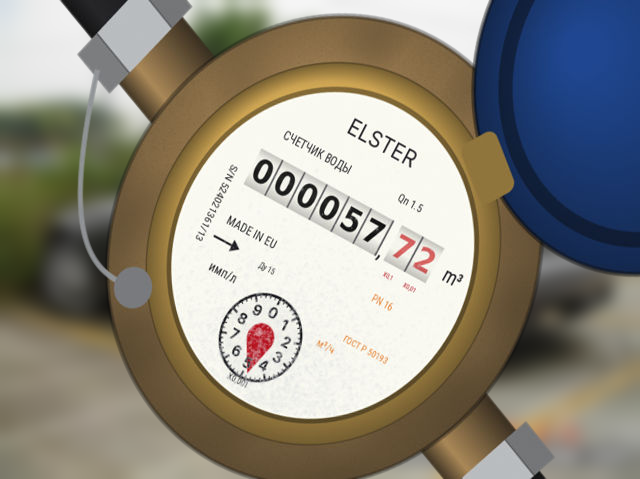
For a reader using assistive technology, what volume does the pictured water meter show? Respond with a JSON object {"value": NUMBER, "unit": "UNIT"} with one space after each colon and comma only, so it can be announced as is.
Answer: {"value": 57.724, "unit": "m³"}
